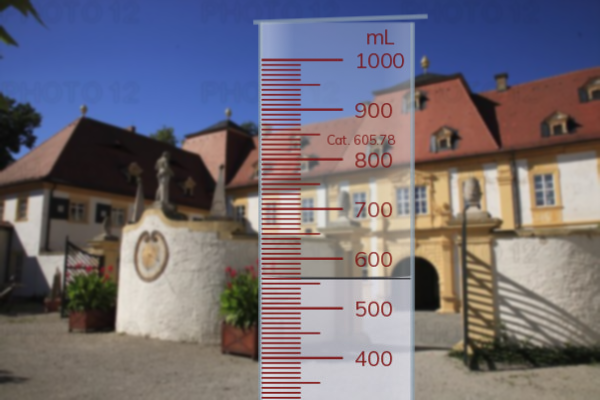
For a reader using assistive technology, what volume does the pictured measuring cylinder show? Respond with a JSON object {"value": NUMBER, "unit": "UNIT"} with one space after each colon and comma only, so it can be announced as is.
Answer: {"value": 560, "unit": "mL"}
